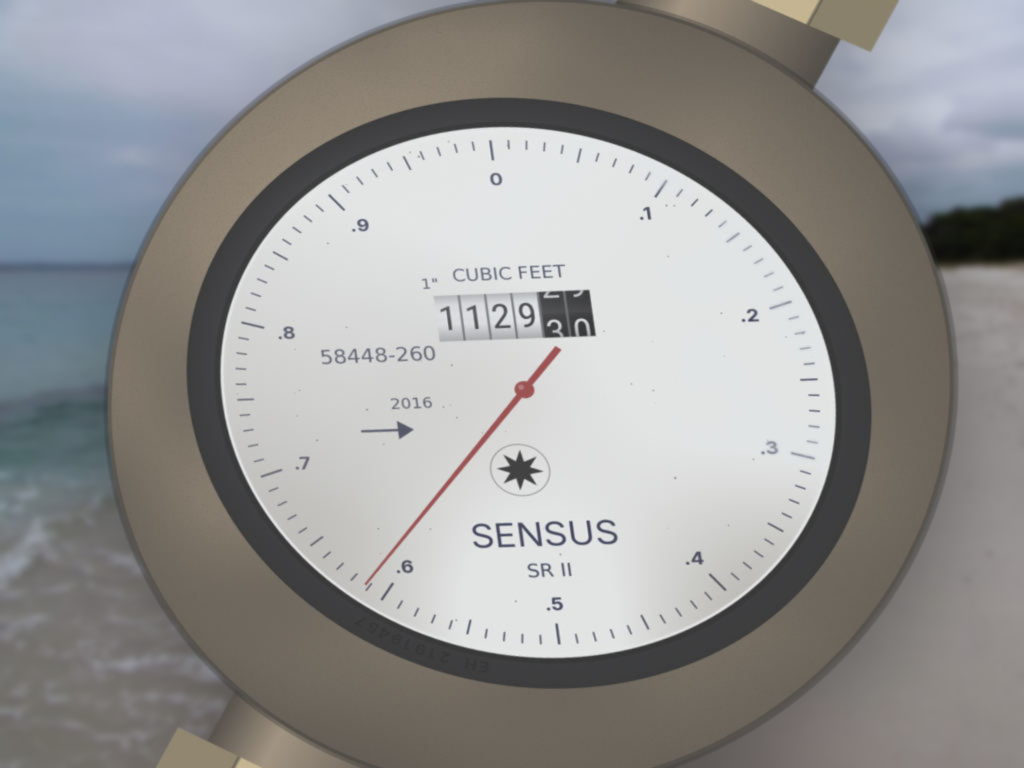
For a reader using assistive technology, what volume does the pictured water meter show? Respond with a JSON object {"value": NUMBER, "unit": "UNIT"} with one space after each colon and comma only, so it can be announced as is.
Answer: {"value": 112929.61, "unit": "ft³"}
